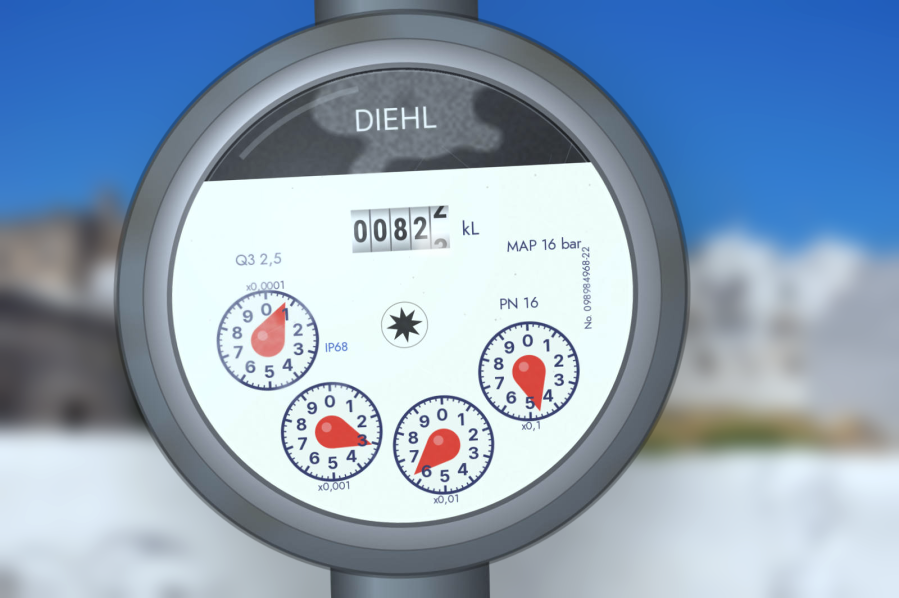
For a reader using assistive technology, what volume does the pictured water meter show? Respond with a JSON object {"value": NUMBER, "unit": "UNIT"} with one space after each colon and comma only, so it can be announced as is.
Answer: {"value": 822.4630, "unit": "kL"}
